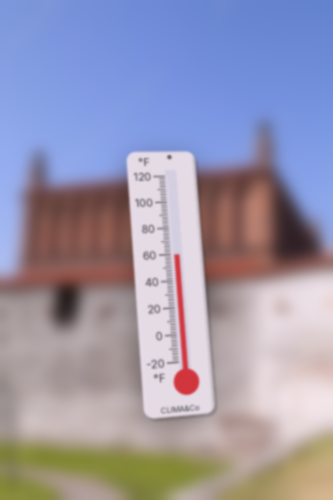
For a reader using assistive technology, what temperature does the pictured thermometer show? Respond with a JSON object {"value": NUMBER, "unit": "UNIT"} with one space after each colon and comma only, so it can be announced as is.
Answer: {"value": 60, "unit": "°F"}
